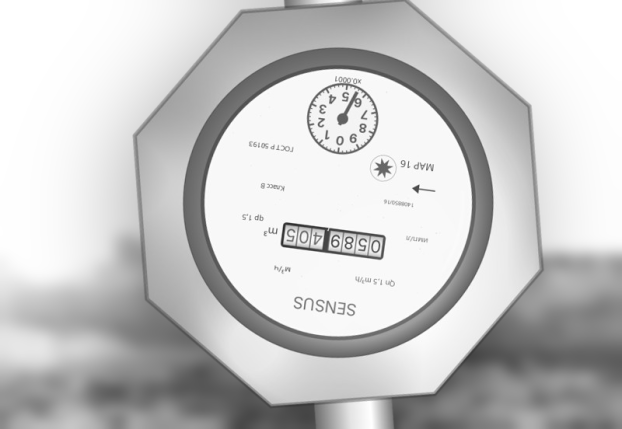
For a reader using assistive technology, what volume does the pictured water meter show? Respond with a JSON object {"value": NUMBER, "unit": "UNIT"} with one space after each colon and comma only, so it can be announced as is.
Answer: {"value": 589.4055, "unit": "m³"}
